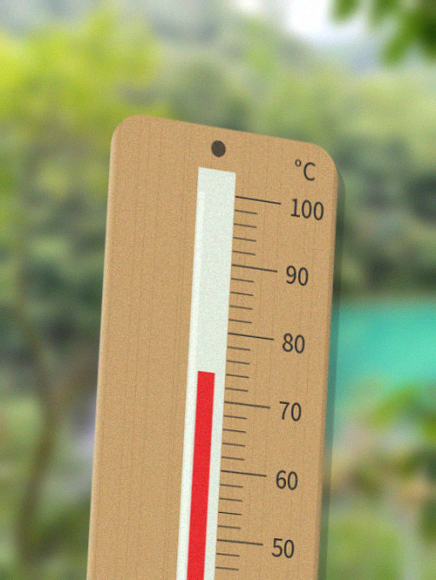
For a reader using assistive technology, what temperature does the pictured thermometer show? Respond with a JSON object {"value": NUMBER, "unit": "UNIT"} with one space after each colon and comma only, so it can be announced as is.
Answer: {"value": 74, "unit": "°C"}
